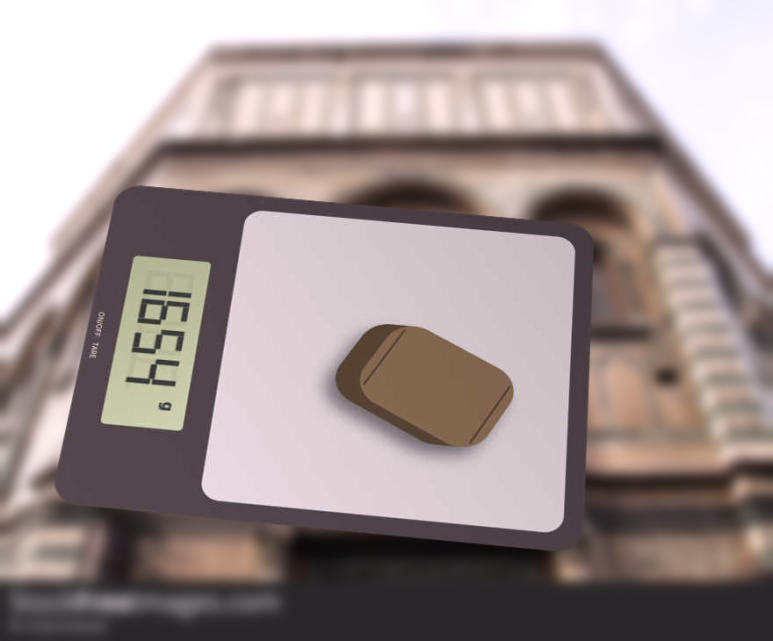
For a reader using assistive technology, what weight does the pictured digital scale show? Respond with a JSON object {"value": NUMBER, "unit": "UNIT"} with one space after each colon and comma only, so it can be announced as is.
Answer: {"value": 1654, "unit": "g"}
